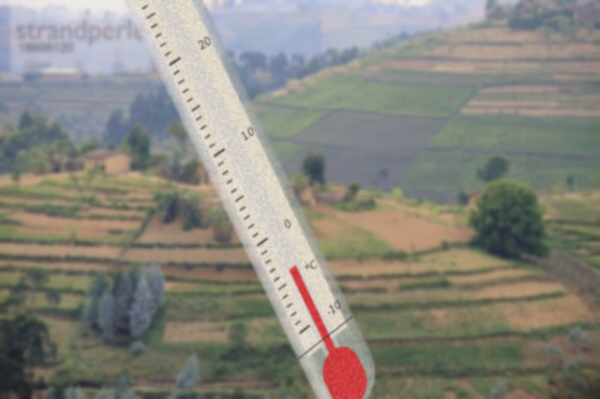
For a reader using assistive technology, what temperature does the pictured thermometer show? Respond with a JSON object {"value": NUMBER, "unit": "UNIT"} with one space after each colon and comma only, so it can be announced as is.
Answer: {"value": -4, "unit": "°C"}
